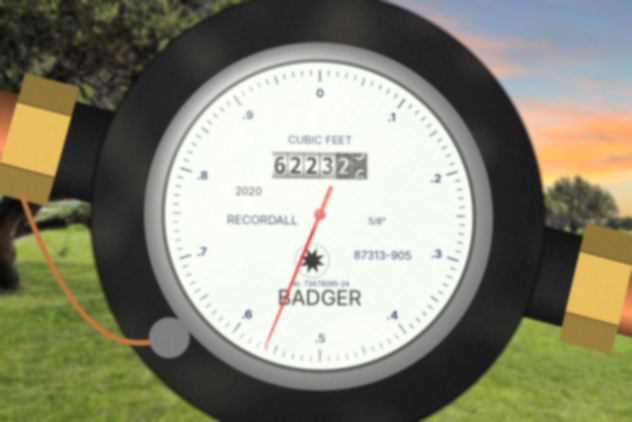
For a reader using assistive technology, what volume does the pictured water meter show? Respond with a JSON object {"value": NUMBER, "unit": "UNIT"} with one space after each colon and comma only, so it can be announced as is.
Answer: {"value": 622325.56, "unit": "ft³"}
